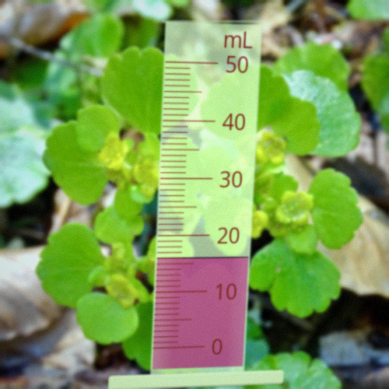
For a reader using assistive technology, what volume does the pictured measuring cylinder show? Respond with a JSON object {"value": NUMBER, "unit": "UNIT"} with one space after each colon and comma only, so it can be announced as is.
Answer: {"value": 16, "unit": "mL"}
